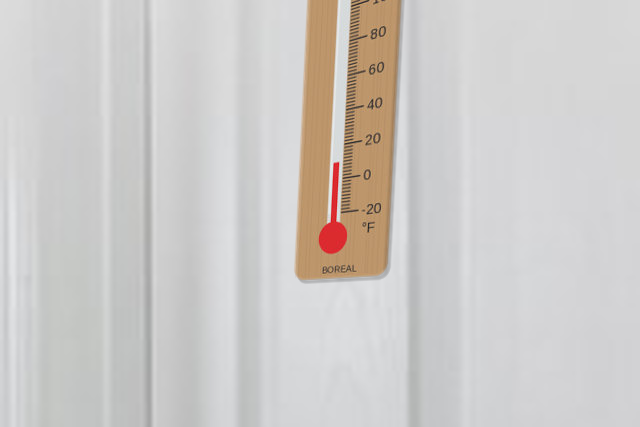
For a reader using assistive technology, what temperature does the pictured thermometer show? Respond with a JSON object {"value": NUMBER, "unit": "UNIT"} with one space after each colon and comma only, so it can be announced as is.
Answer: {"value": 10, "unit": "°F"}
